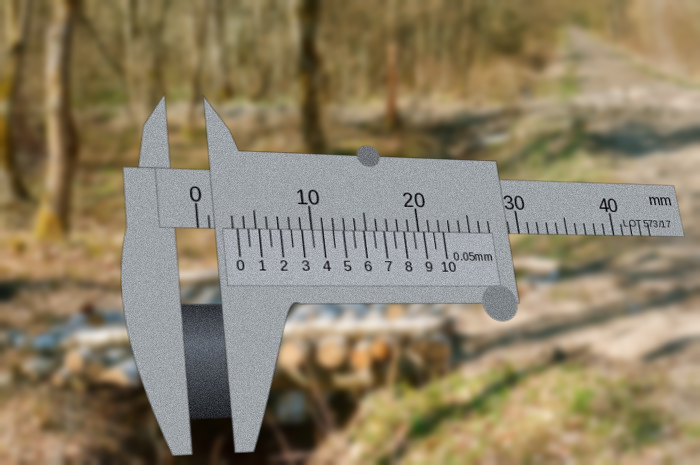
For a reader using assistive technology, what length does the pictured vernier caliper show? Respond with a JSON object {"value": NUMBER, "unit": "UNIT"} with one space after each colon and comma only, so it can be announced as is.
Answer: {"value": 3.4, "unit": "mm"}
